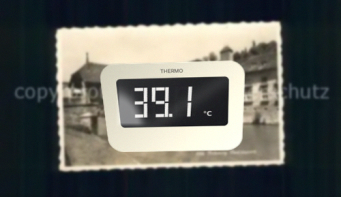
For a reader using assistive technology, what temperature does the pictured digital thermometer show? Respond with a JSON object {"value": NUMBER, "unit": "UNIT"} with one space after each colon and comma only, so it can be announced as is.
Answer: {"value": 39.1, "unit": "°C"}
